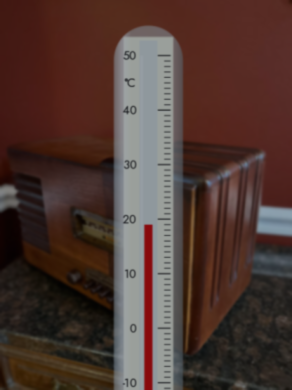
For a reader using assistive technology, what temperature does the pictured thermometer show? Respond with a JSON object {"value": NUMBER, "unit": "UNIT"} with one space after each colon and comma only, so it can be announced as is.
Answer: {"value": 19, "unit": "°C"}
